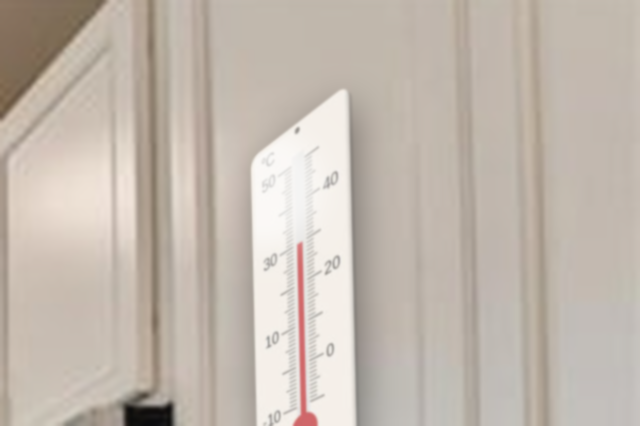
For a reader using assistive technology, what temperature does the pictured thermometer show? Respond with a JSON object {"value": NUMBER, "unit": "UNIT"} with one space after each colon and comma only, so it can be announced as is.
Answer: {"value": 30, "unit": "°C"}
